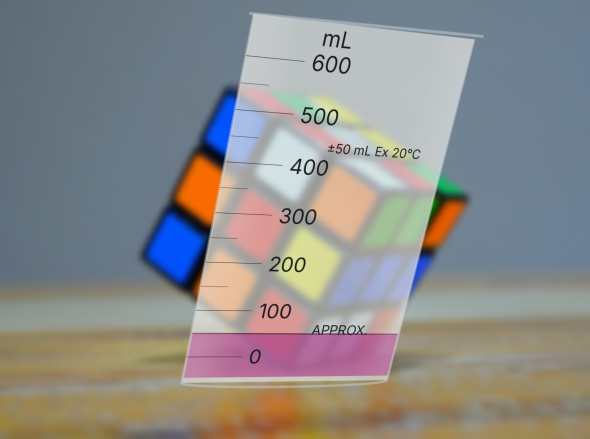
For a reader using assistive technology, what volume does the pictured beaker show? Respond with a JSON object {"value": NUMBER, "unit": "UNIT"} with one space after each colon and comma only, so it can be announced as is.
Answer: {"value": 50, "unit": "mL"}
